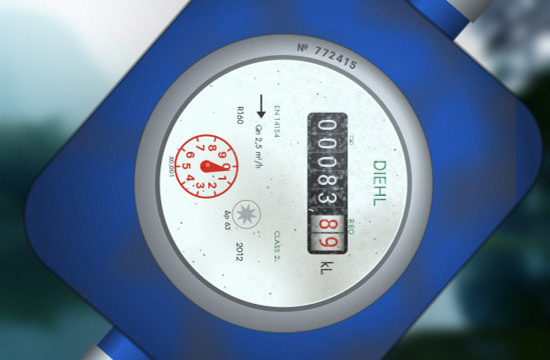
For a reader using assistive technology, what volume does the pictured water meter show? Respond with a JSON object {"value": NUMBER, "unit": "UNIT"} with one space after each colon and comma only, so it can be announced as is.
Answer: {"value": 83.890, "unit": "kL"}
